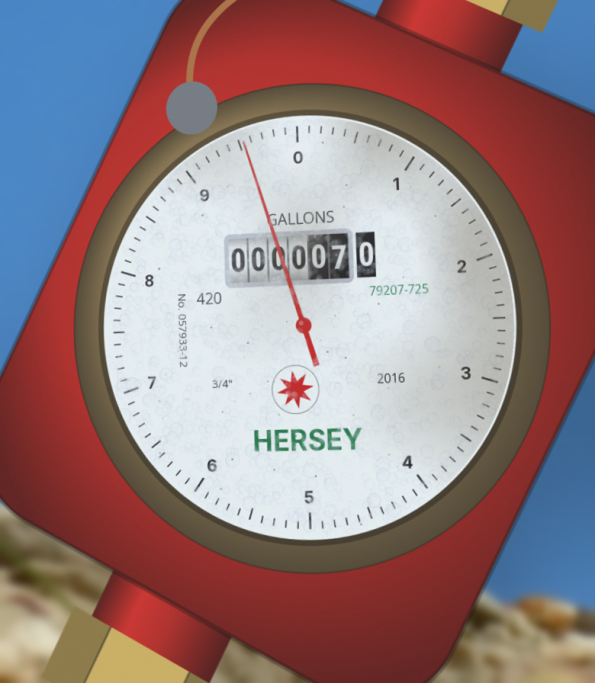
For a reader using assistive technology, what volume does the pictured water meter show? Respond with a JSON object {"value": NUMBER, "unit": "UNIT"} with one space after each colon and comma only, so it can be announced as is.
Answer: {"value": 69.5, "unit": "gal"}
